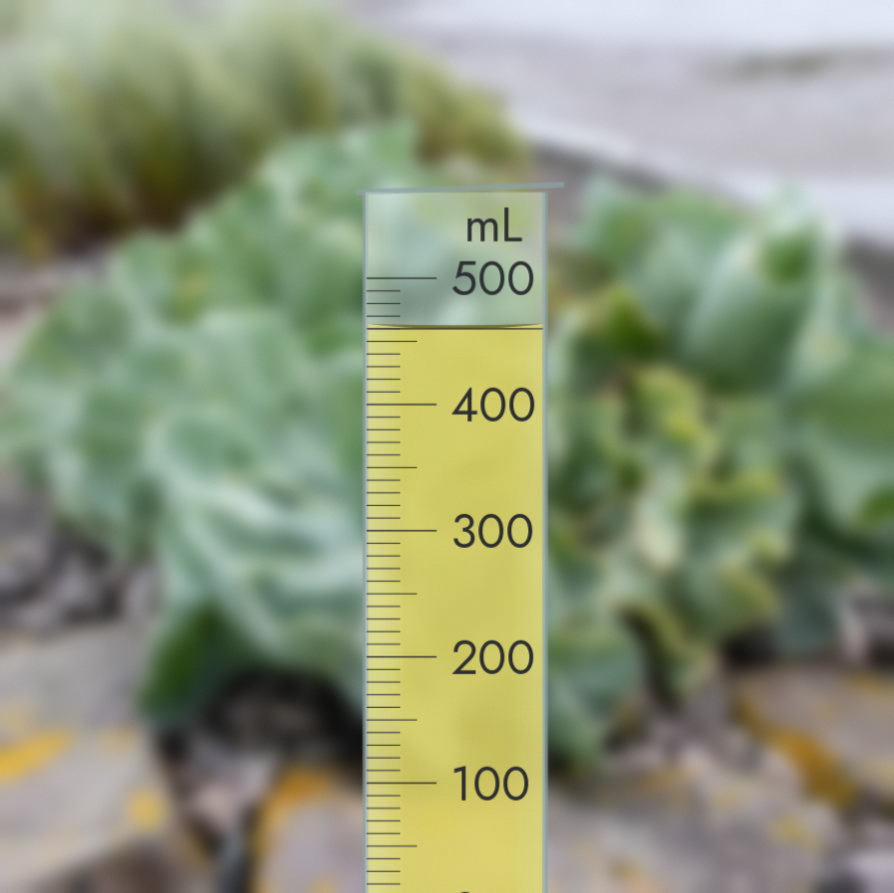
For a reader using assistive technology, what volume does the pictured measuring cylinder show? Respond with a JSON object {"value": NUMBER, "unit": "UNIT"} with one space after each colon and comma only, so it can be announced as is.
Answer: {"value": 460, "unit": "mL"}
